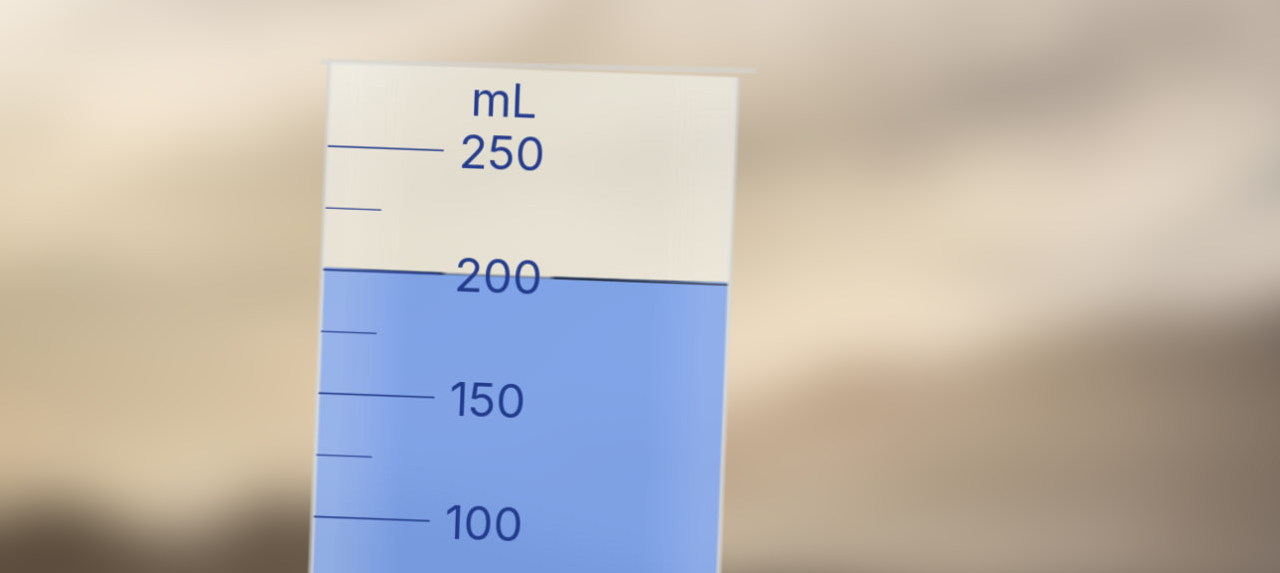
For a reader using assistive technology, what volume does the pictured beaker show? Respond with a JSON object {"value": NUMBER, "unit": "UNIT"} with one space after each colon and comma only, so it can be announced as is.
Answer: {"value": 200, "unit": "mL"}
